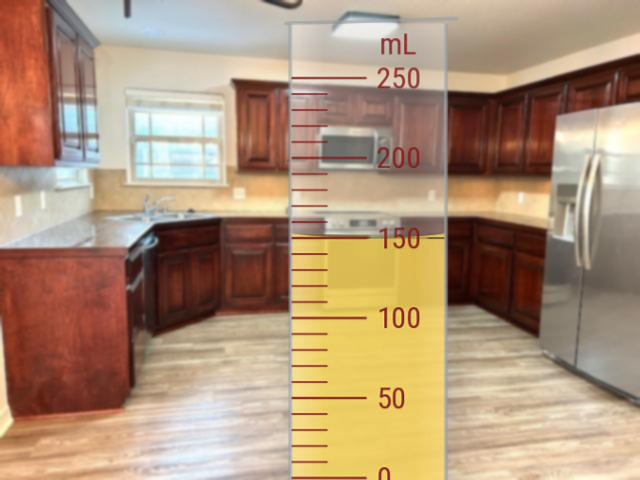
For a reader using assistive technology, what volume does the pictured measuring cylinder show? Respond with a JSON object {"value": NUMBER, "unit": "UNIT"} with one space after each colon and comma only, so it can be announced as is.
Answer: {"value": 150, "unit": "mL"}
